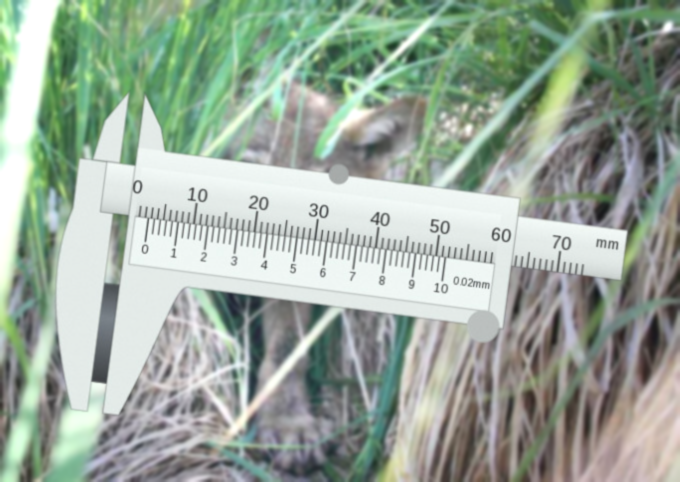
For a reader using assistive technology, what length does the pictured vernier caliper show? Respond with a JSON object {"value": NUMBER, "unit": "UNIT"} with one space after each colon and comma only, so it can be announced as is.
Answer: {"value": 2.5, "unit": "mm"}
